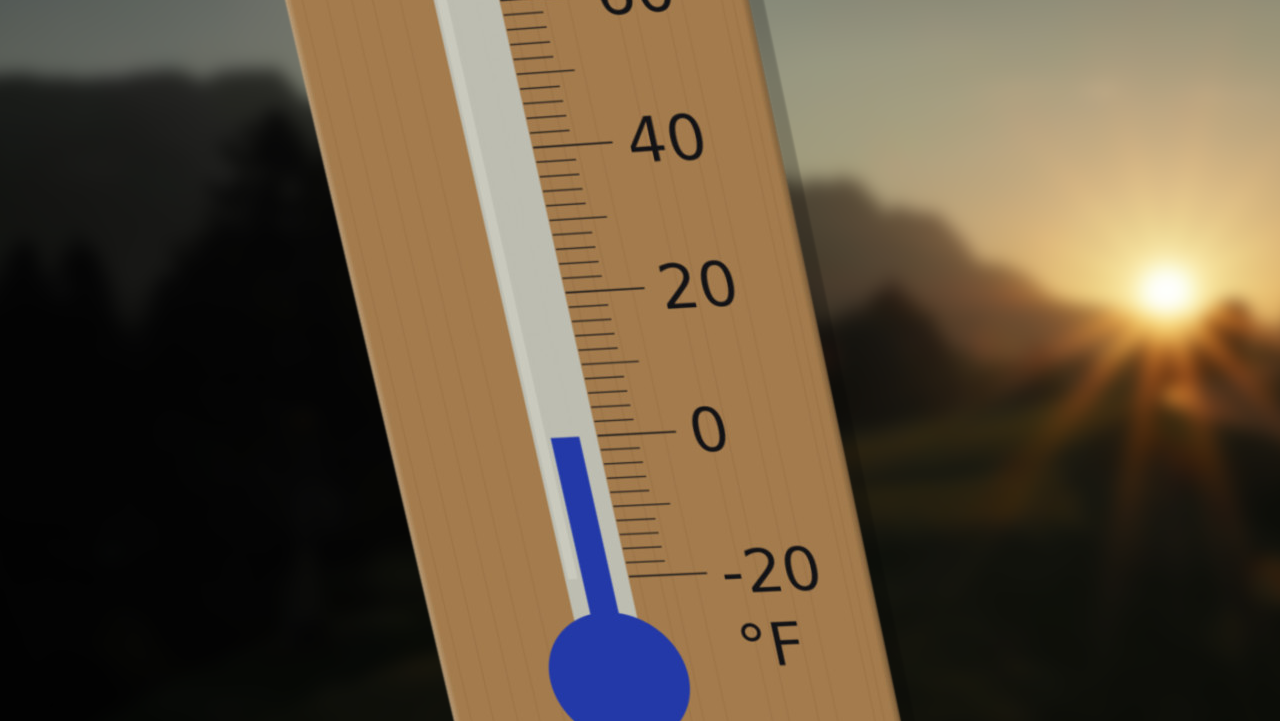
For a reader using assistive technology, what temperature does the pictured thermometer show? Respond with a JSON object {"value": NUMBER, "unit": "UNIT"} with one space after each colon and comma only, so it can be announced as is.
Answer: {"value": 0, "unit": "°F"}
